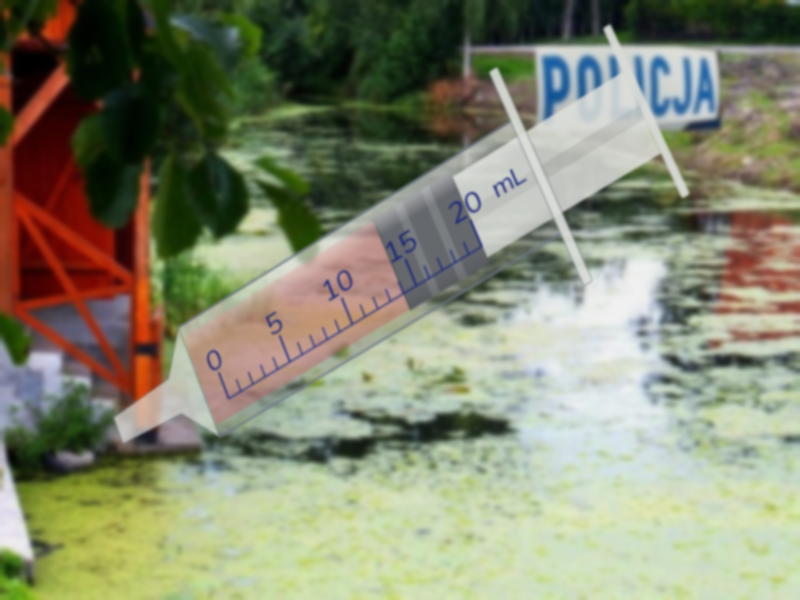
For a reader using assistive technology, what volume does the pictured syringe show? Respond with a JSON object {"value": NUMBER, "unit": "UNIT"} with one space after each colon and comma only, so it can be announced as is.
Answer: {"value": 14, "unit": "mL"}
